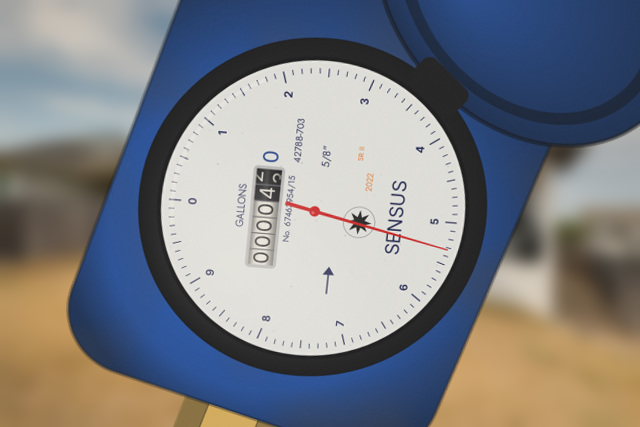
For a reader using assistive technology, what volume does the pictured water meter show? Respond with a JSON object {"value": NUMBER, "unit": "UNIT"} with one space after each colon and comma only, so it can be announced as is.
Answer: {"value": 425.3, "unit": "gal"}
